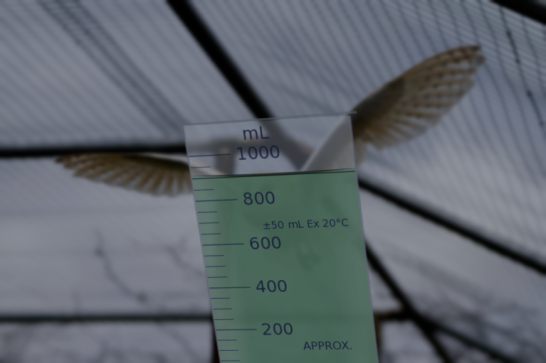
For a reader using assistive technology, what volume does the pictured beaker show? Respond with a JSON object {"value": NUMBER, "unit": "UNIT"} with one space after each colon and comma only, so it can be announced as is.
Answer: {"value": 900, "unit": "mL"}
